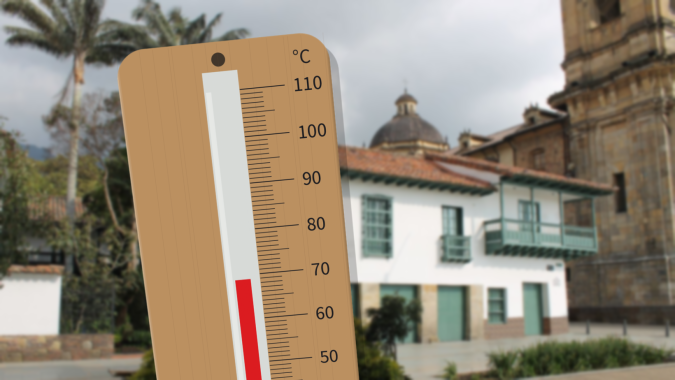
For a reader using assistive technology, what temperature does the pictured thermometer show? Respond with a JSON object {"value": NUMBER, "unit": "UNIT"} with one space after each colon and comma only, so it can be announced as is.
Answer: {"value": 69, "unit": "°C"}
